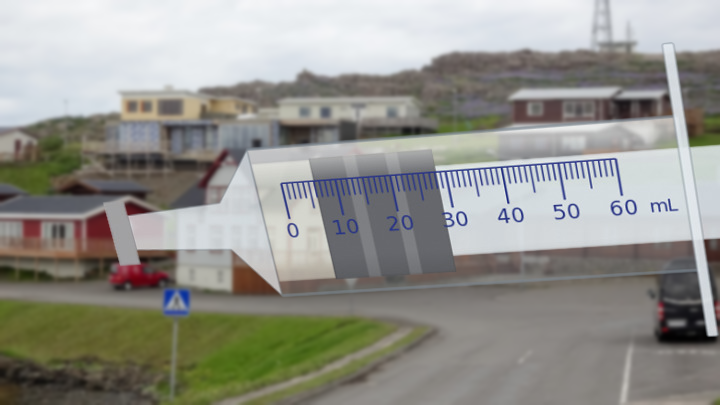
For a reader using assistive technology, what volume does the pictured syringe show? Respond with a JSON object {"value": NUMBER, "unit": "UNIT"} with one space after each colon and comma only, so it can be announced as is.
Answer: {"value": 6, "unit": "mL"}
